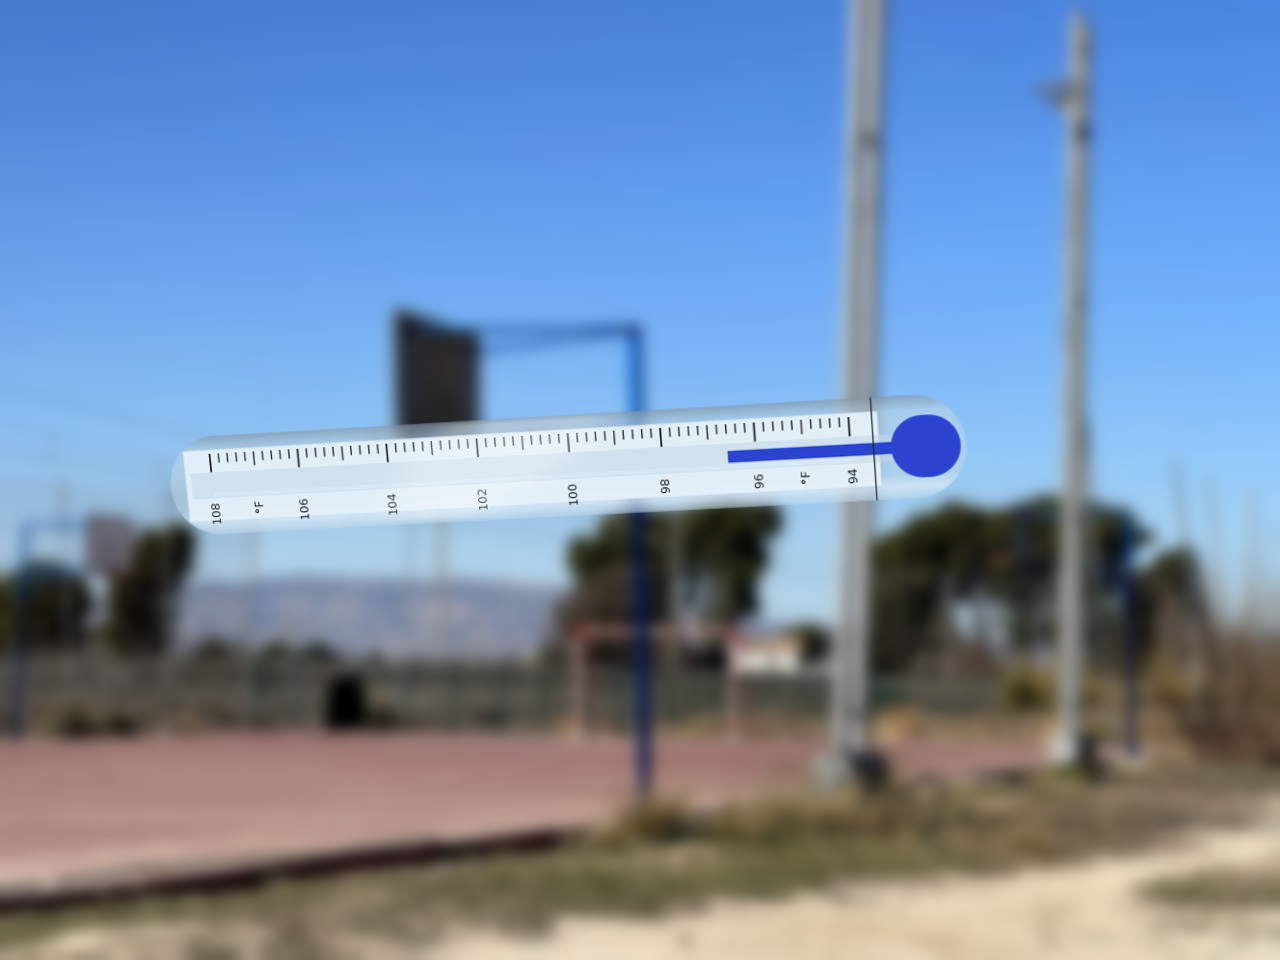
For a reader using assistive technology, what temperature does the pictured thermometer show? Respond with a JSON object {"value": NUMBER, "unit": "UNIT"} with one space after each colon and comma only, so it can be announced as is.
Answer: {"value": 96.6, "unit": "°F"}
